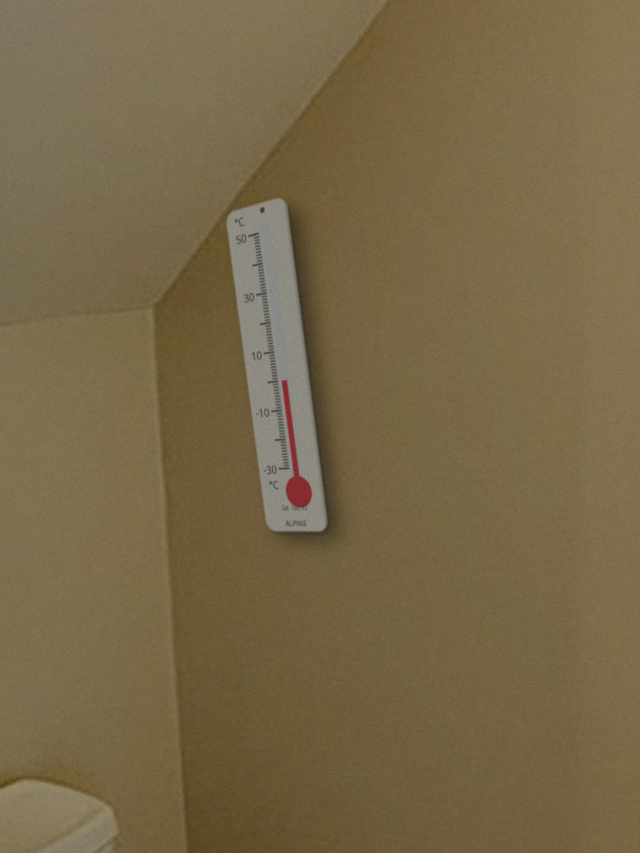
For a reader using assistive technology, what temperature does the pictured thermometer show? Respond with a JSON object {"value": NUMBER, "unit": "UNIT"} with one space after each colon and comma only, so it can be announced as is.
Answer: {"value": 0, "unit": "°C"}
